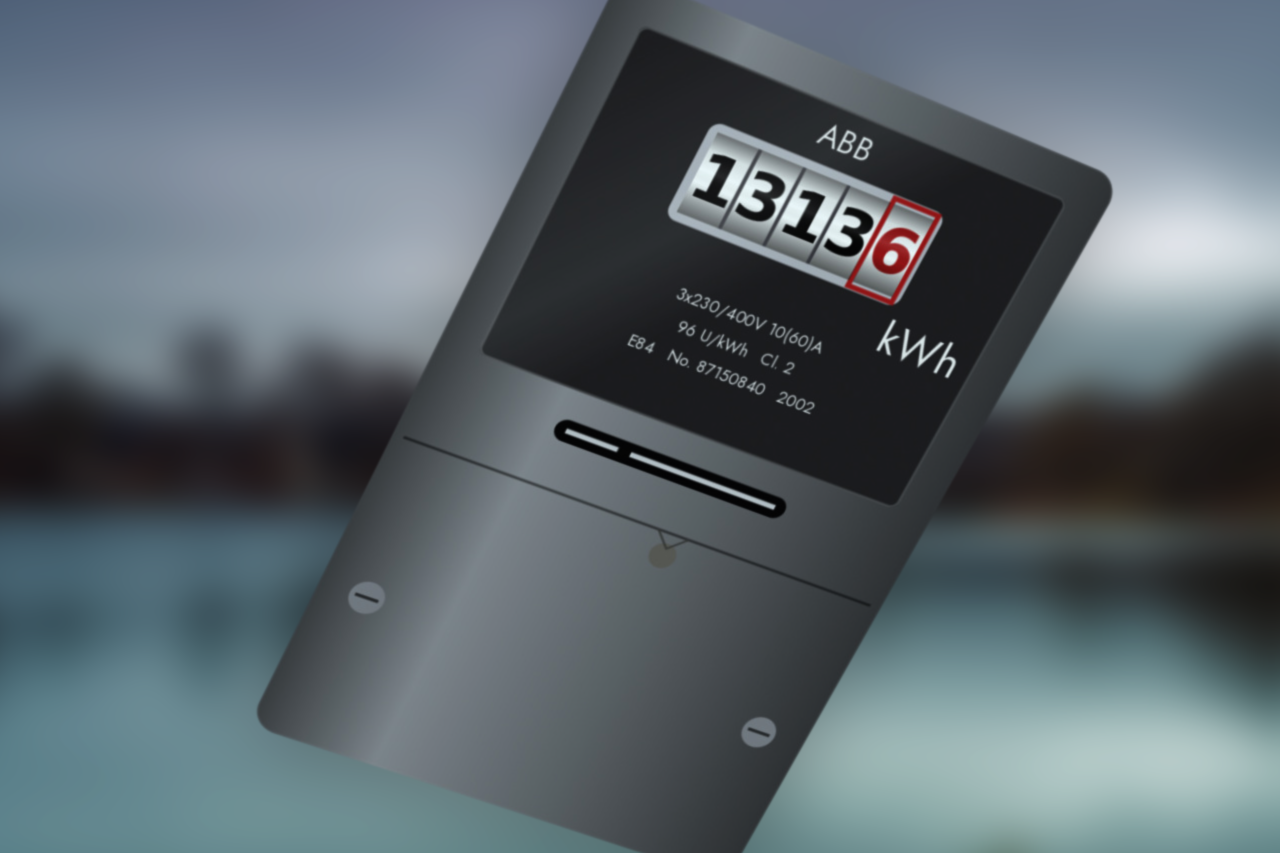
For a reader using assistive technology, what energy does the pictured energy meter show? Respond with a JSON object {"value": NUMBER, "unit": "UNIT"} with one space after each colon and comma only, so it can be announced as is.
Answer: {"value": 1313.6, "unit": "kWh"}
